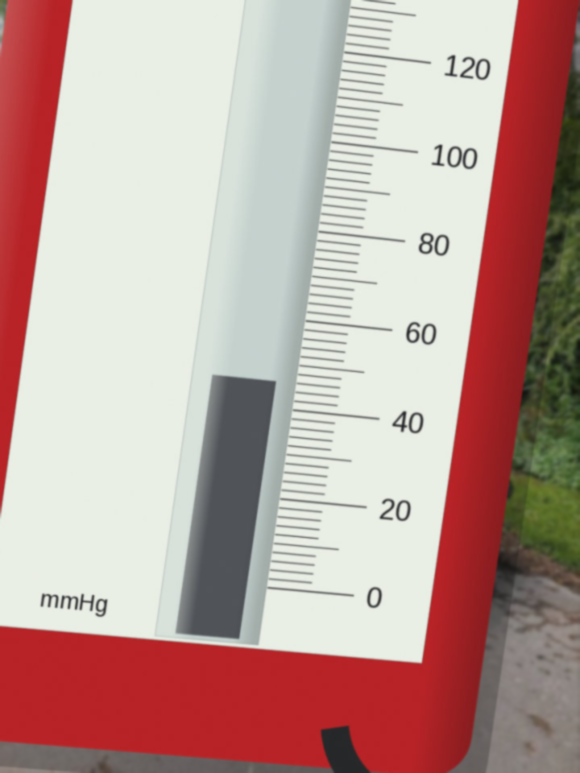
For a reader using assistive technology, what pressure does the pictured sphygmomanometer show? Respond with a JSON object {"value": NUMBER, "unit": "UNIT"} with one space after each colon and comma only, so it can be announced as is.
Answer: {"value": 46, "unit": "mmHg"}
